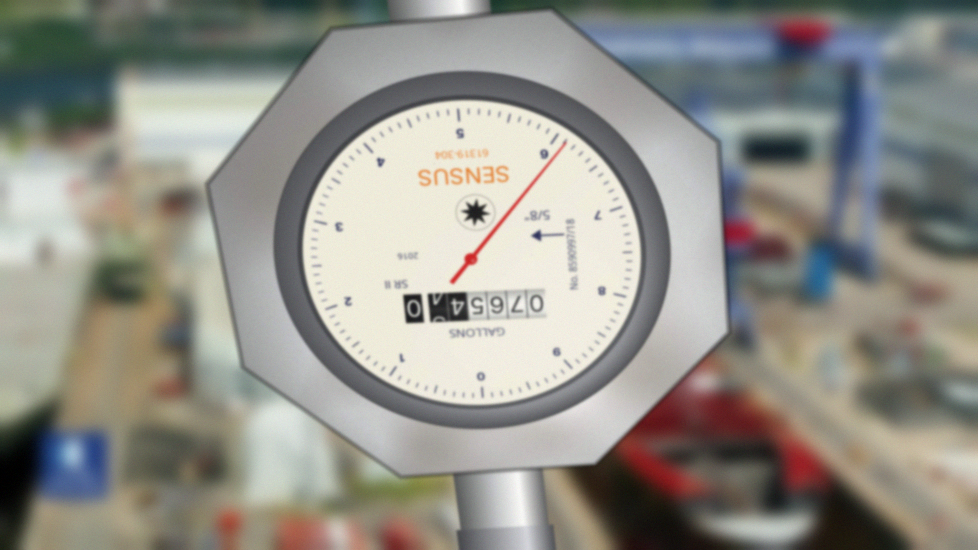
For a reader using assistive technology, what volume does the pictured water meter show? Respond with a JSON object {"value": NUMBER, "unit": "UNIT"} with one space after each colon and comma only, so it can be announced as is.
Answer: {"value": 765436.1, "unit": "gal"}
